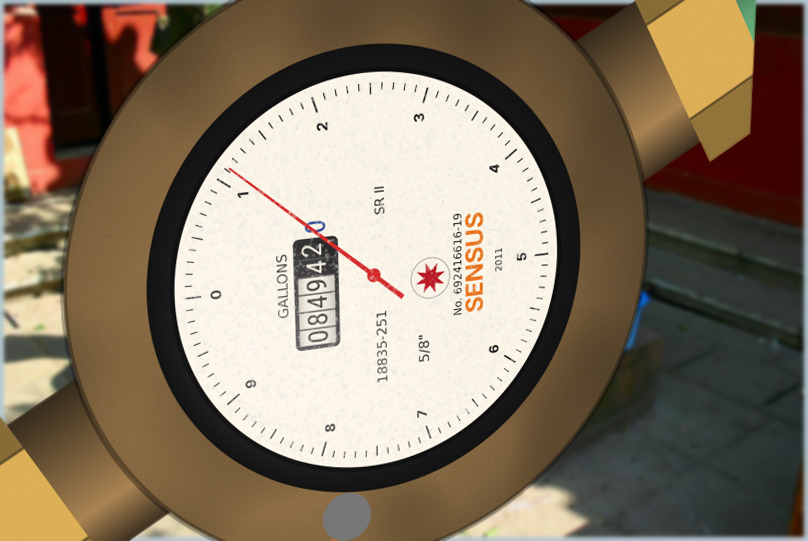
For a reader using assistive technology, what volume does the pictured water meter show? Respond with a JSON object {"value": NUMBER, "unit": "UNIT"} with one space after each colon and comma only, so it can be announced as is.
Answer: {"value": 849421.1, "unit": "gal"}
